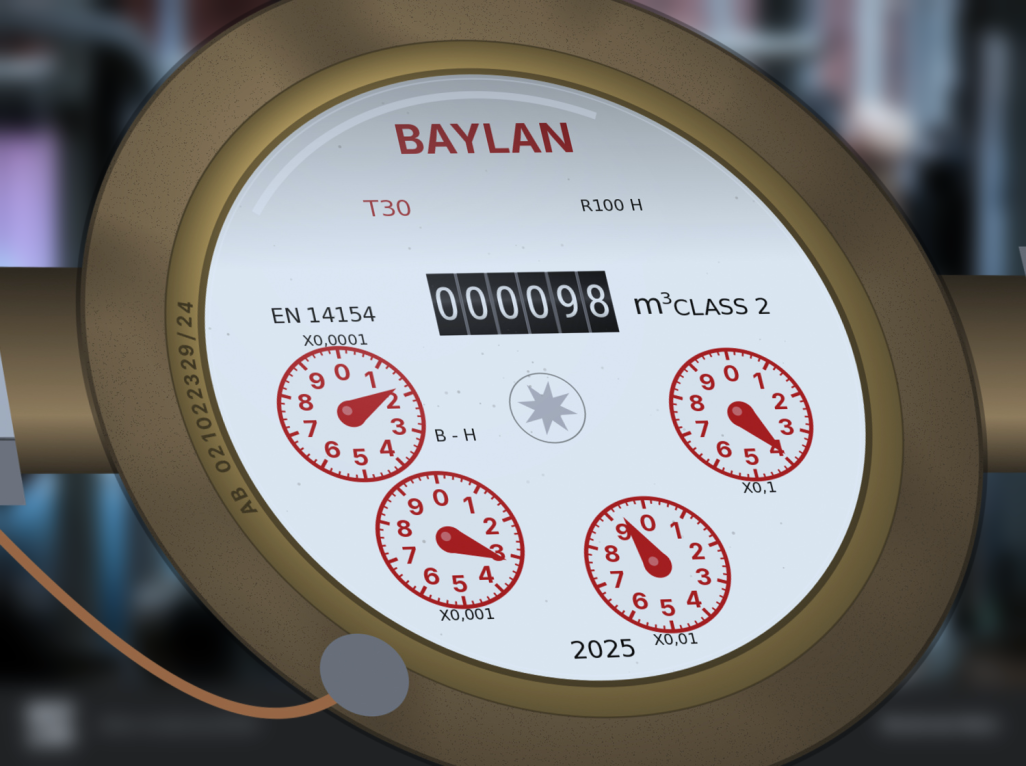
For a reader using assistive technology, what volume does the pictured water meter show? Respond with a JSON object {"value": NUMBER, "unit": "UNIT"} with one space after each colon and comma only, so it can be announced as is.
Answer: {"value": 98.3931, "unit": "m³"}
